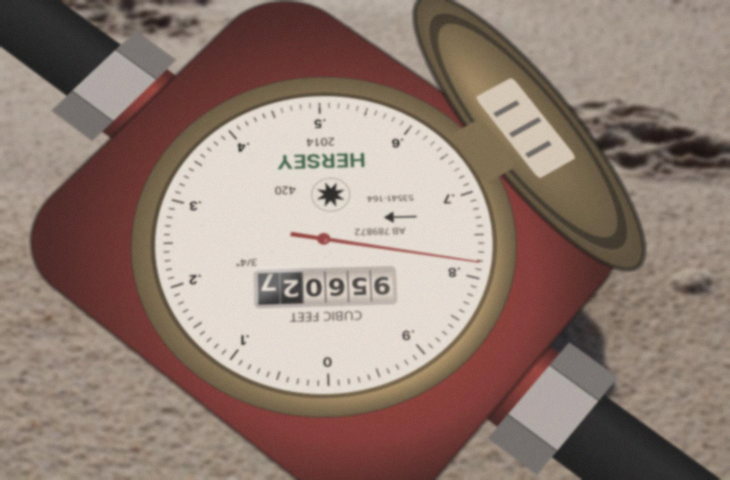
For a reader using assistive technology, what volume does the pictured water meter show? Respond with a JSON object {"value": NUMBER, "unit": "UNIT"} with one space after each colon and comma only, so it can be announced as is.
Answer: {"value": 956026.78, "unit": "ft³"}
